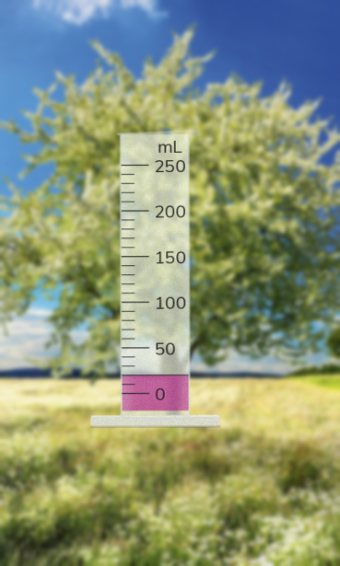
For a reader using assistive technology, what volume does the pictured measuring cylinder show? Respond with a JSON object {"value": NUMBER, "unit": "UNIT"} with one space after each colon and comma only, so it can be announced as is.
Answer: {"value": 20, "unit": "mL"}
